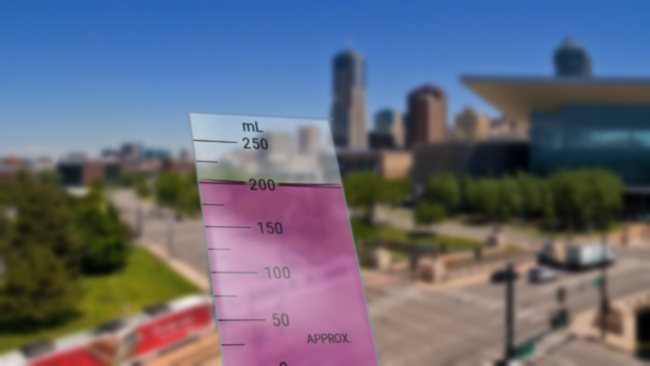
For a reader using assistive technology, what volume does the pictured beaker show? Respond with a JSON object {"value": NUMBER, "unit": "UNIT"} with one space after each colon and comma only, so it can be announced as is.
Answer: {"value": 200, "unit": "mL"}
